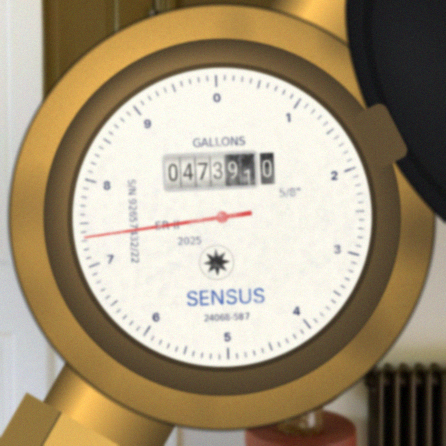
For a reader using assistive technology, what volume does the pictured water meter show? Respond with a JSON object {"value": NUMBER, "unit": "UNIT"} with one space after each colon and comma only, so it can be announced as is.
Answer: {"value": 473907.3, "unit": "gal"}
